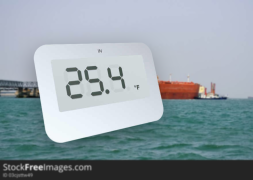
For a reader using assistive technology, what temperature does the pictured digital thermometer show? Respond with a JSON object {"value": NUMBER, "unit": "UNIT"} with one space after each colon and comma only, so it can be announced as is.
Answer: {"value": 25.4, "unit": "°F"}
